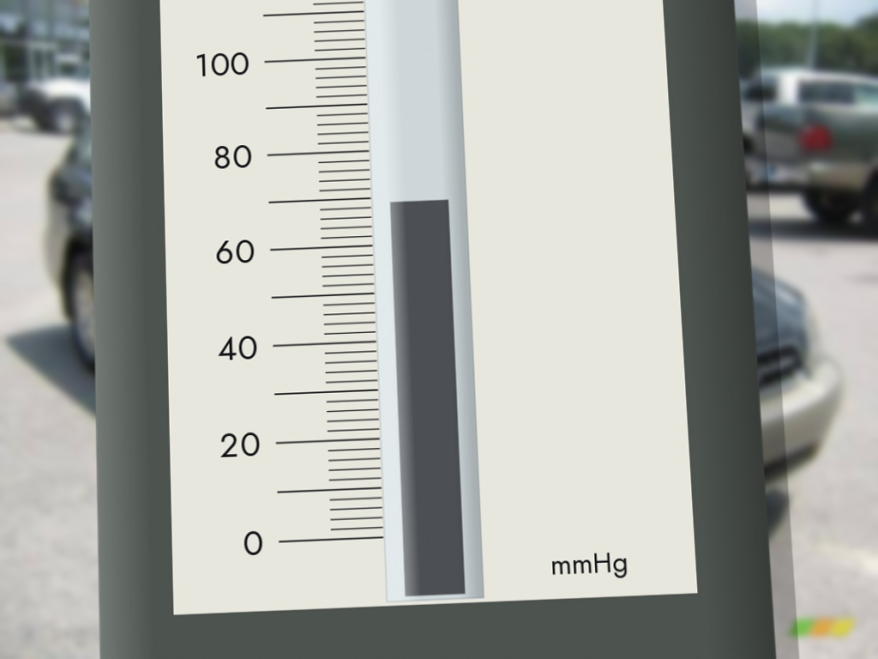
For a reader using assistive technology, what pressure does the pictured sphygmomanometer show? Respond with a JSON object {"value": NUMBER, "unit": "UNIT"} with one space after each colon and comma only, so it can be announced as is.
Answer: {"value": 69, "unit": "mmHg"}
